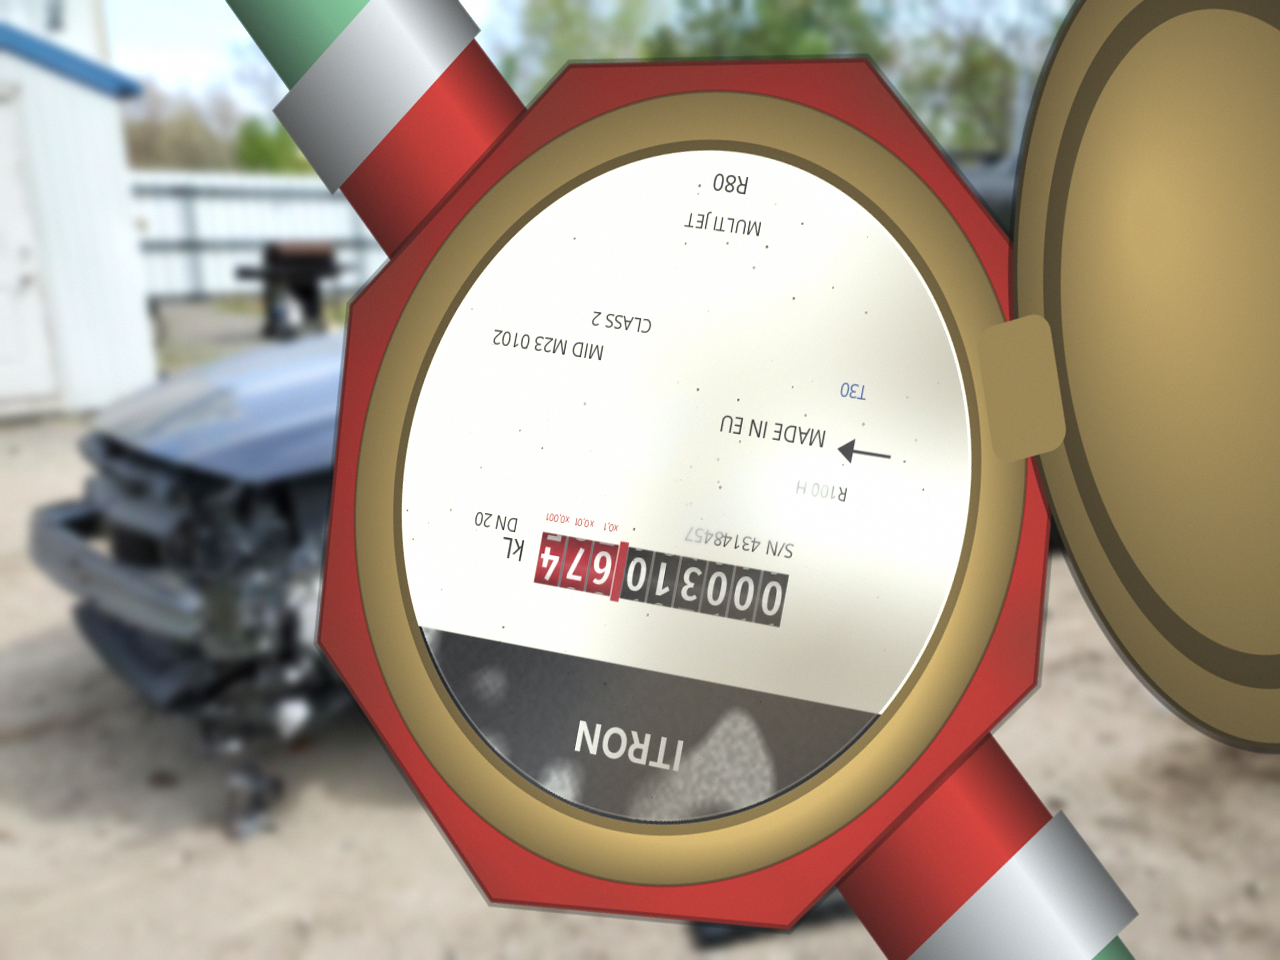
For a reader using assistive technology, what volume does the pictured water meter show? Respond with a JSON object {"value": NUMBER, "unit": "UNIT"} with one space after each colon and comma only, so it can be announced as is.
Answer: {"value": 310.674, "unit": "kL"}
